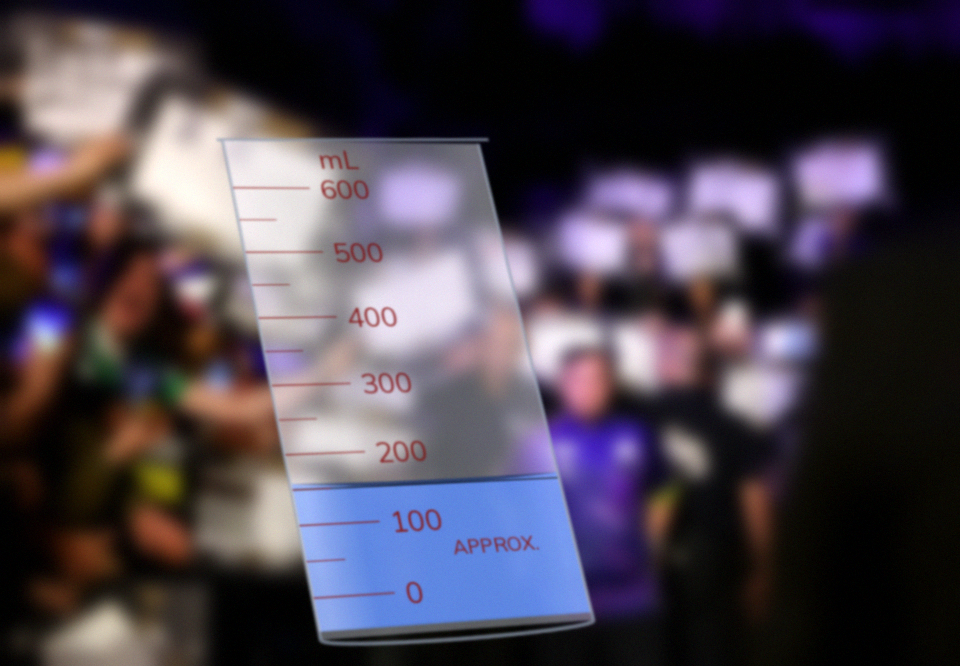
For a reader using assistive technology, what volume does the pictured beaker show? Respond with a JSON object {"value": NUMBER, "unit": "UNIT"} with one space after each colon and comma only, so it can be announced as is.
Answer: {"value": 150, "unit": "mL"}
